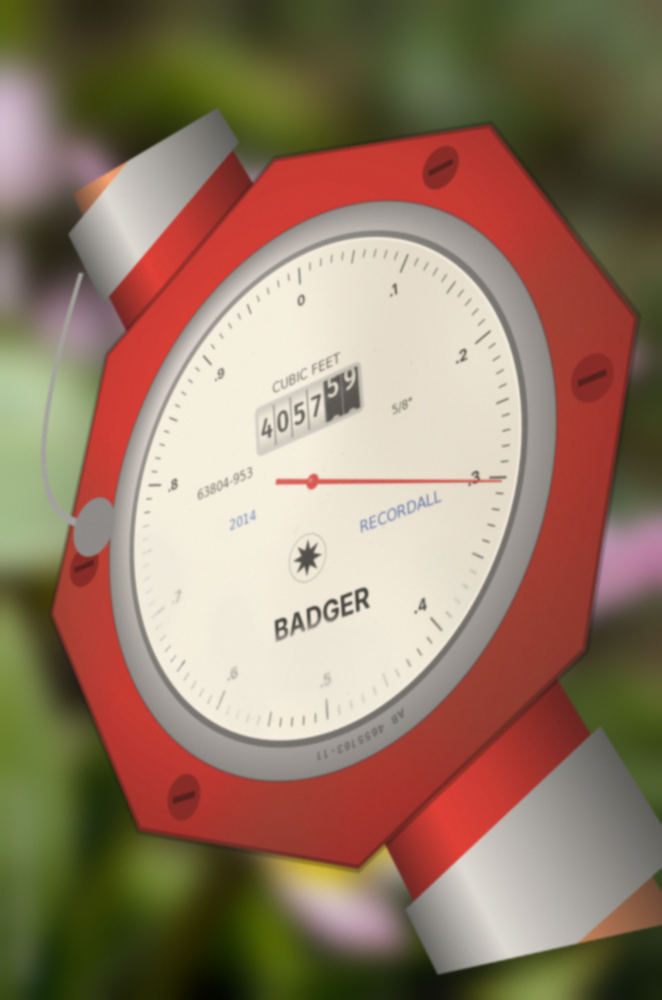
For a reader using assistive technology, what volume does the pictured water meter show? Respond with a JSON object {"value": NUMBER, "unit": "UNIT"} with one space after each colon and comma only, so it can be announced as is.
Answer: {"value": 405759.30, "unit": "ft³"}
